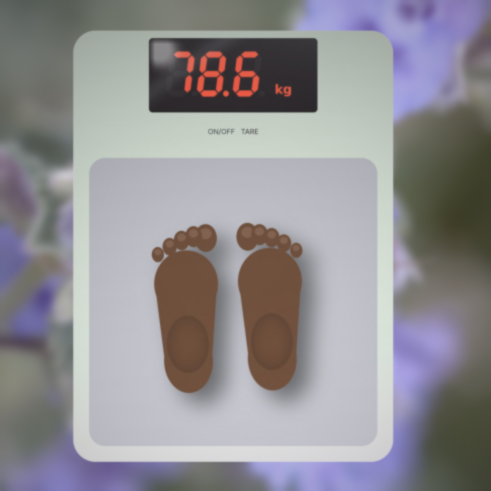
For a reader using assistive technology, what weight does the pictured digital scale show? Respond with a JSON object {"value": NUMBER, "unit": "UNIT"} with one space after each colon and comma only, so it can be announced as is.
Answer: {"value": 78.6, "unit": "kg"}
